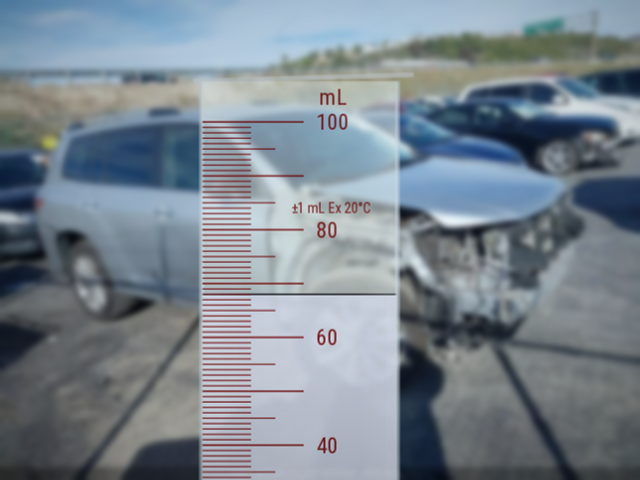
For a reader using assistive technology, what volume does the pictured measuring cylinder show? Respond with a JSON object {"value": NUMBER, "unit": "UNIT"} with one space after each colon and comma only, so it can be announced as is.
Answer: {"value": 68, "unit": "mL"}
